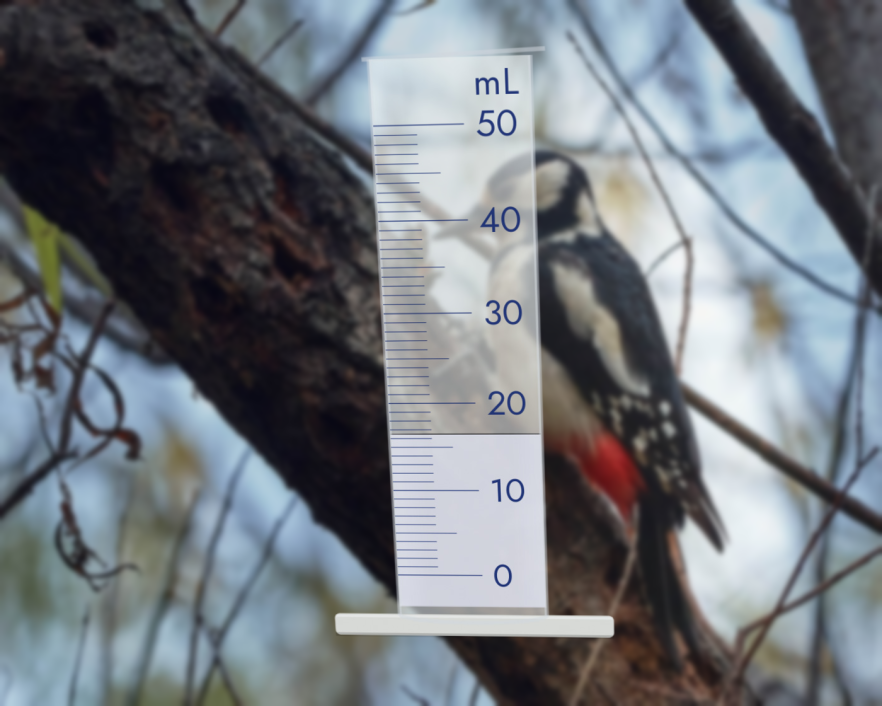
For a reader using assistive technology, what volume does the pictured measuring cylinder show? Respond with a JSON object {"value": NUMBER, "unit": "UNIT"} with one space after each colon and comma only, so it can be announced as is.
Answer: {"value": 16.5, "unit": "mL"}
